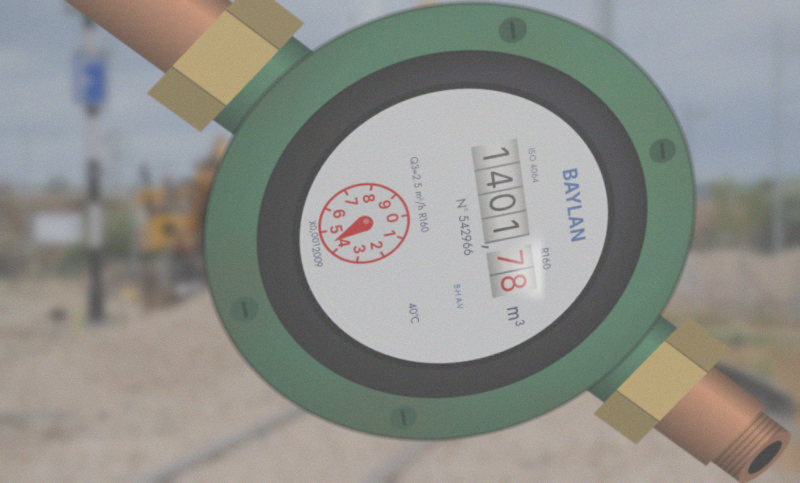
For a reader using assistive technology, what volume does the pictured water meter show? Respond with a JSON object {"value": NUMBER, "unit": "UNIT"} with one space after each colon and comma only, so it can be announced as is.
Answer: {"value": 1401.784, "unit": "m³"}
